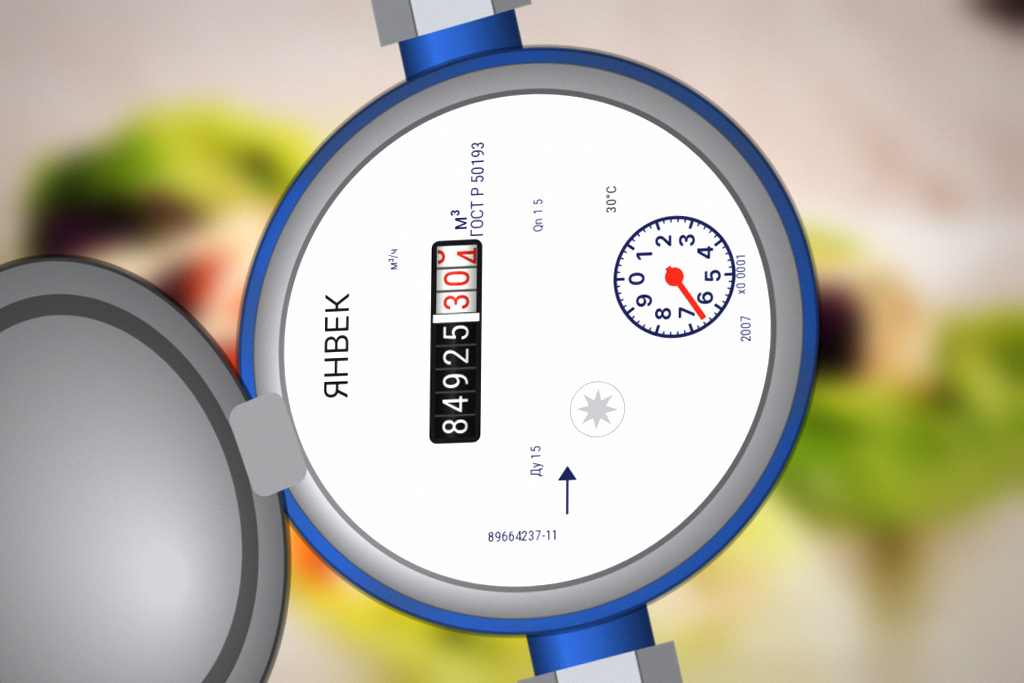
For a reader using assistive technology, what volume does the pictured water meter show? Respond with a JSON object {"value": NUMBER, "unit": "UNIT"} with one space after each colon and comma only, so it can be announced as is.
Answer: {"value": 84925.3036, "unit": "m³"}
